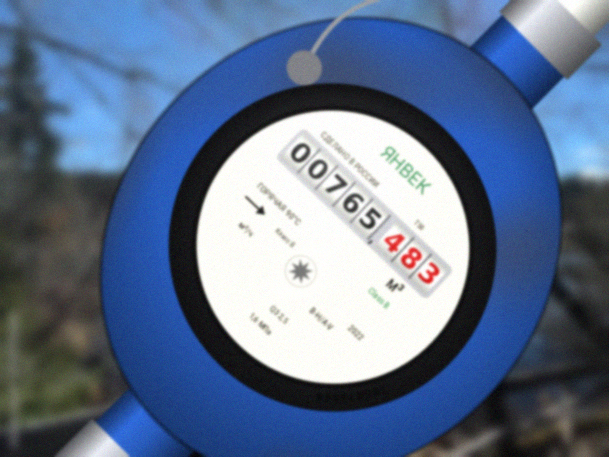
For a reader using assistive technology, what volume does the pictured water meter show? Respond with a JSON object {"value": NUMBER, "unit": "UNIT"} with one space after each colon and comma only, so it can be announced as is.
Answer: {"value": 765.483, "unit": "m³"}
